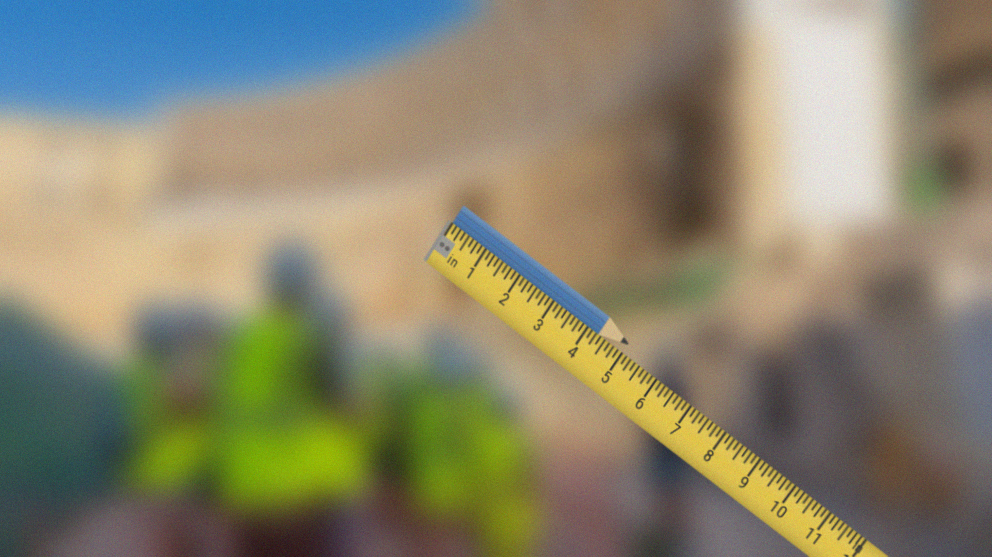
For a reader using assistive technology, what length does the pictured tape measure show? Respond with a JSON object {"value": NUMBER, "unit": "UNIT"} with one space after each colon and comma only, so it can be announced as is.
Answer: {"value": 5, "unit": "in"}
